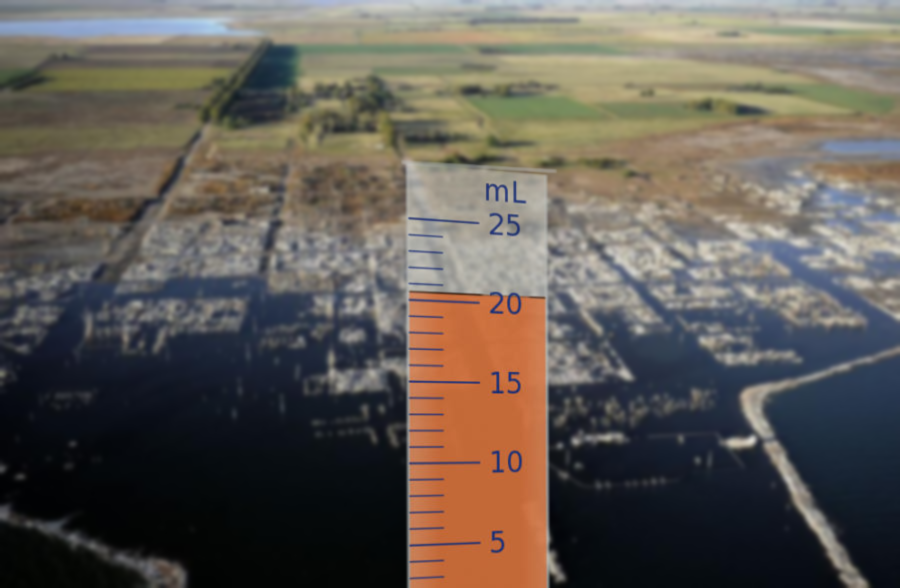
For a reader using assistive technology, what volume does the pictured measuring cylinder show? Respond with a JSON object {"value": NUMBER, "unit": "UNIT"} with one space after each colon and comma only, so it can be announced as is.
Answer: {"value": 20.5, "unit": "mL"}
